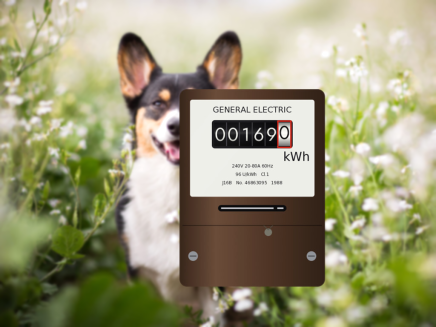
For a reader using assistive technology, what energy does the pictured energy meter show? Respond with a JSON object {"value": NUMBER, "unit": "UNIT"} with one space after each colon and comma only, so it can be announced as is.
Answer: {"value": 169.0, "unit": "kWh"}
